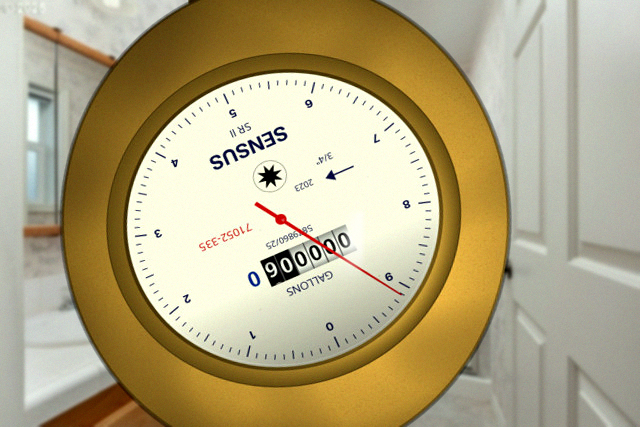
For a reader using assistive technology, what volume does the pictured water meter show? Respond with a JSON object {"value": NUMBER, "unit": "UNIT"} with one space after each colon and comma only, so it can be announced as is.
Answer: {"value": 59.1, "unit": "gal"}
